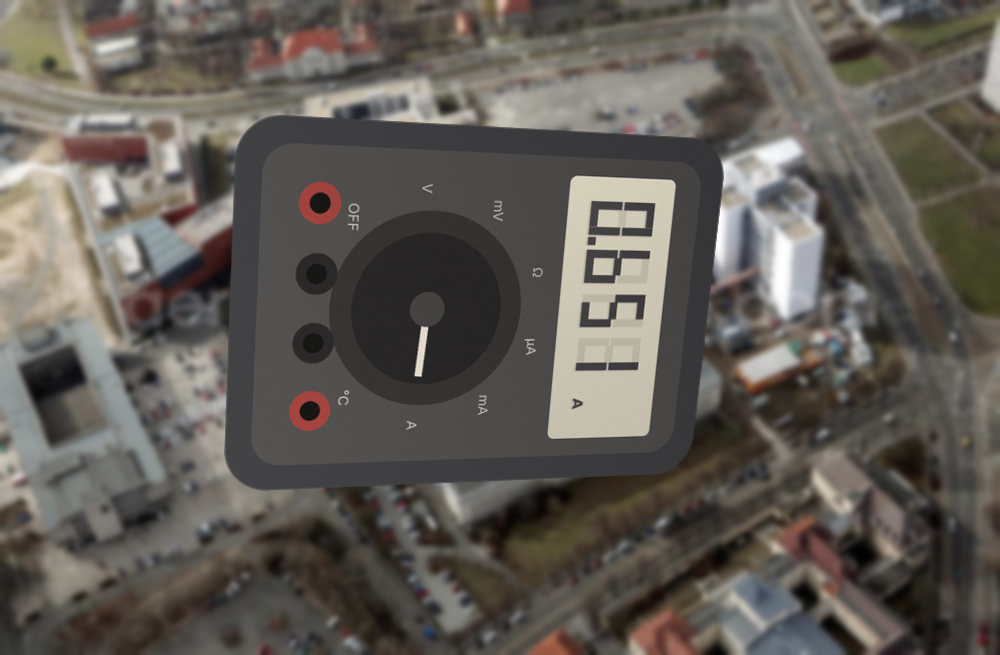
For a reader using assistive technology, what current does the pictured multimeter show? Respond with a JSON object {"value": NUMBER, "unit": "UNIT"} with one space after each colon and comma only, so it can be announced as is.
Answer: {"value": 0.651, "unit": "A"}
